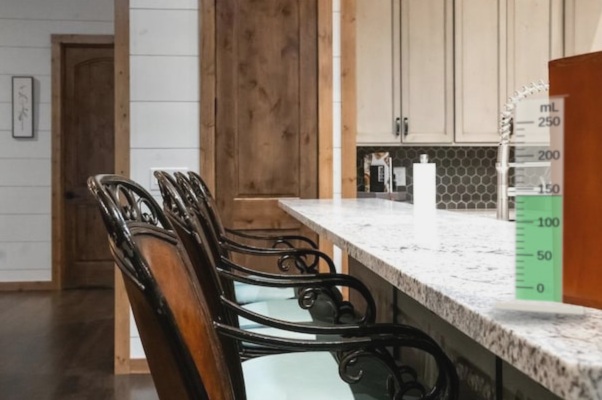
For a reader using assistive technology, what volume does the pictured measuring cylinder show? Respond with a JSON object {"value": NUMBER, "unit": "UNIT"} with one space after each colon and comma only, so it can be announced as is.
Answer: {"value": 140, "unit": "mL"}
